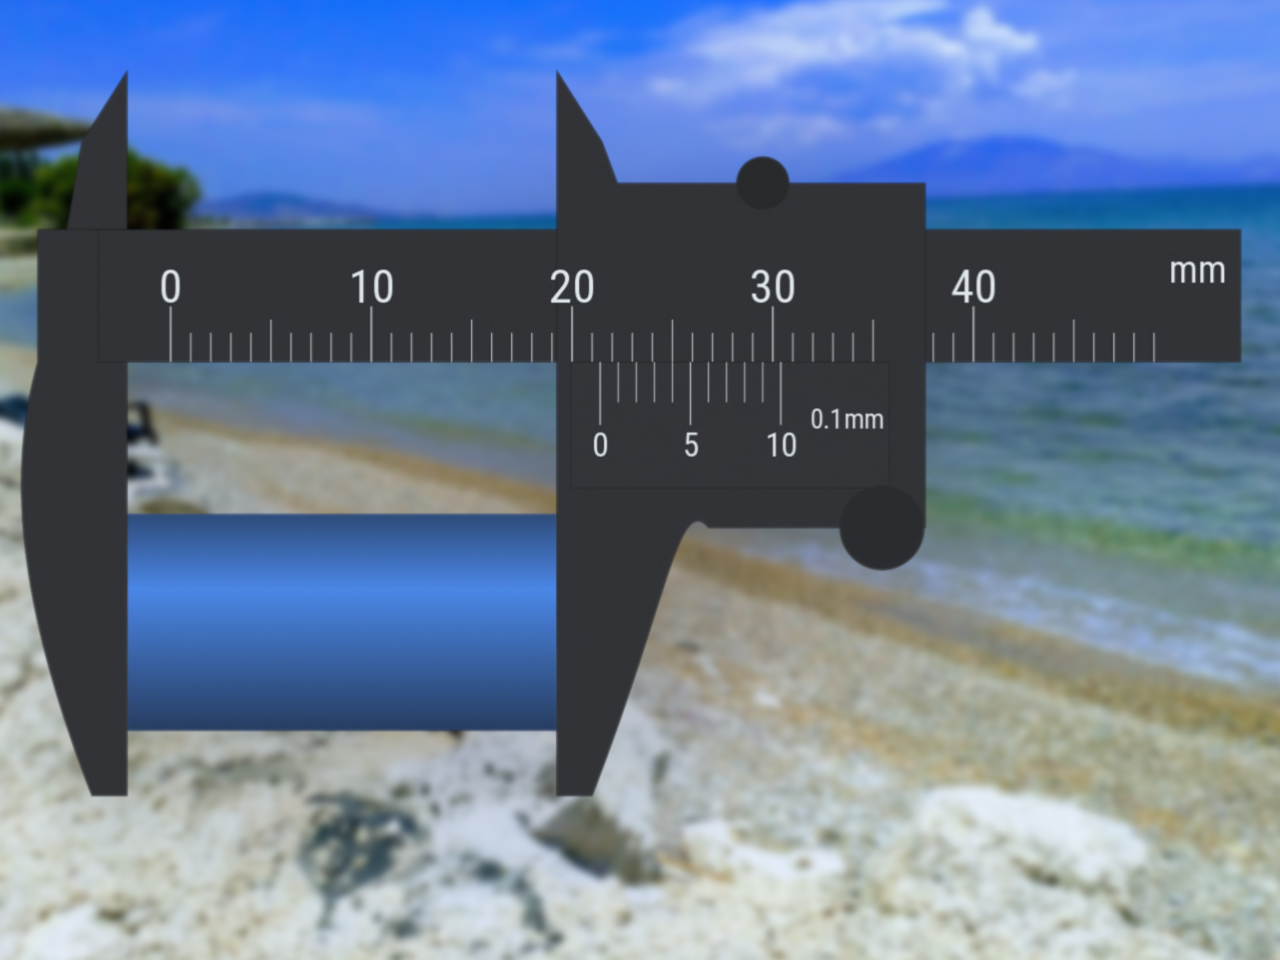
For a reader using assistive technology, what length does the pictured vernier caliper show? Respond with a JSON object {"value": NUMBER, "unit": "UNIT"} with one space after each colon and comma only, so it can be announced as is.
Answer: {"value": 21.4, "unit": "mm"}
